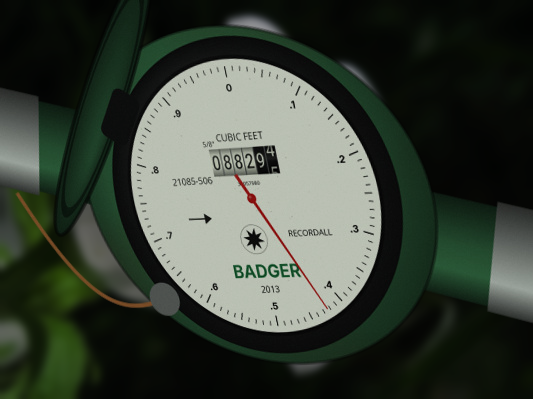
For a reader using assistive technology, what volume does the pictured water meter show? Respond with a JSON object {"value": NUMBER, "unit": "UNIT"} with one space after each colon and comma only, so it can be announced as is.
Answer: {"value": 88294.42, "unit": "ft³"}
